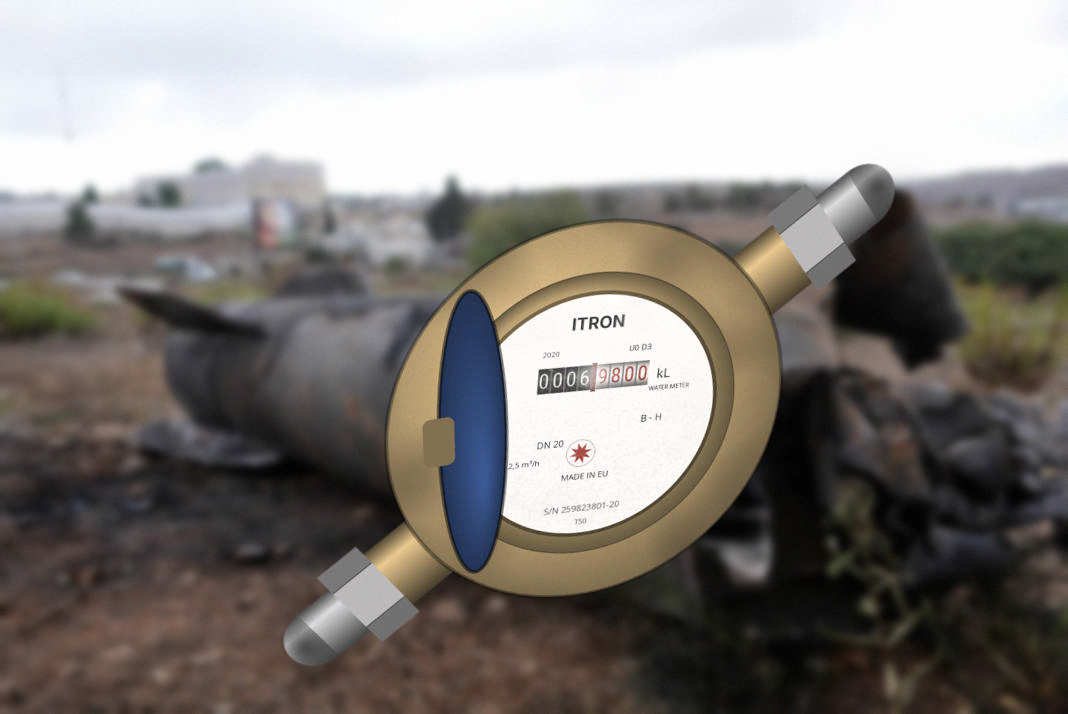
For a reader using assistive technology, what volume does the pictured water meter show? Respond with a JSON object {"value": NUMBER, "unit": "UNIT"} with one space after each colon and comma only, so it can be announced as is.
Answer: {"value": 6.9800, "unit": "kL"}
